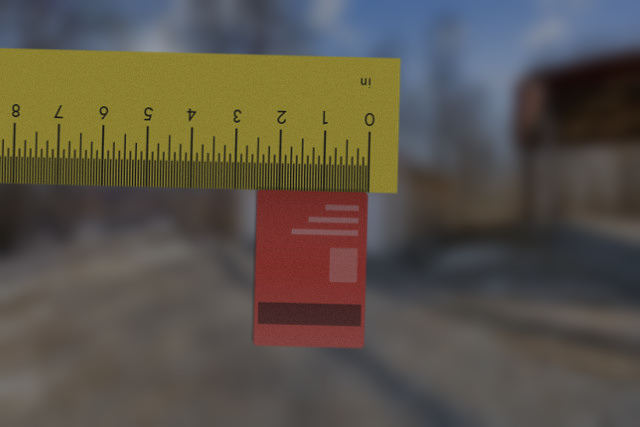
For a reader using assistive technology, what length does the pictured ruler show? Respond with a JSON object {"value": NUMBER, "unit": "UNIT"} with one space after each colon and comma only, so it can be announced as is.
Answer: {"value": 2.5, "unit": "in"}
